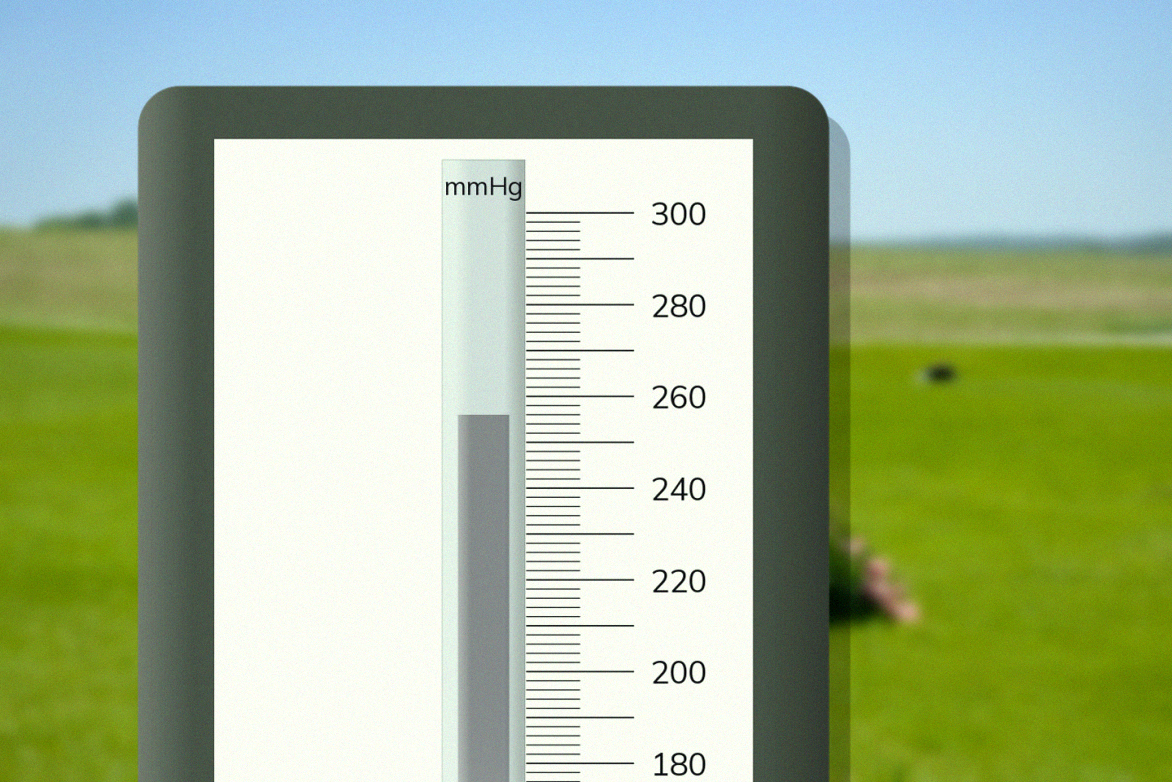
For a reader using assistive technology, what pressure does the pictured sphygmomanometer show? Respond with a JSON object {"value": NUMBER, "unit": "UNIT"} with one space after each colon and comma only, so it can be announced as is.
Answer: {"value": 256, "unit": "mmHg"}
